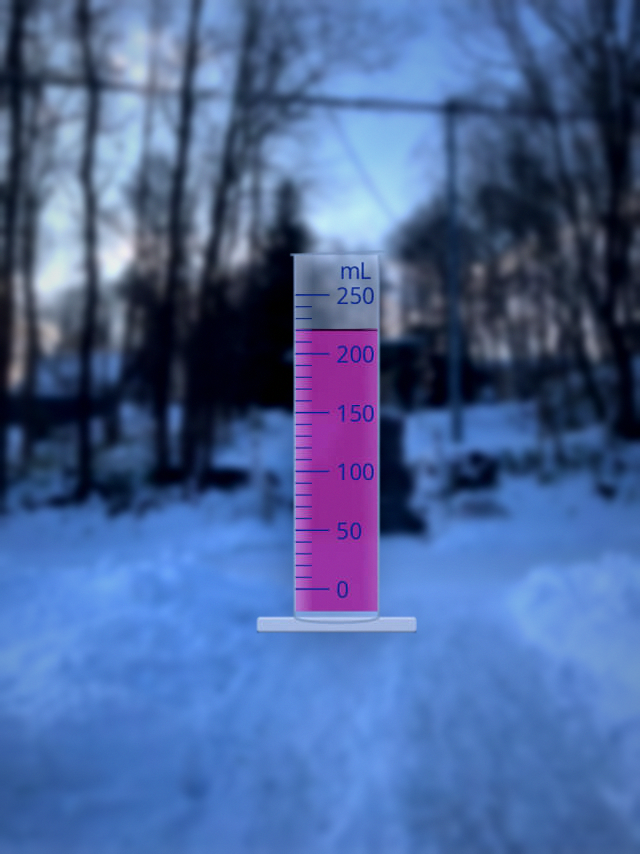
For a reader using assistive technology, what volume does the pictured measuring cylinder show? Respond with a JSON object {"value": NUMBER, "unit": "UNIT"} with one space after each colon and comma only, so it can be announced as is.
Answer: {"value": 220, "unit": "mL"}
